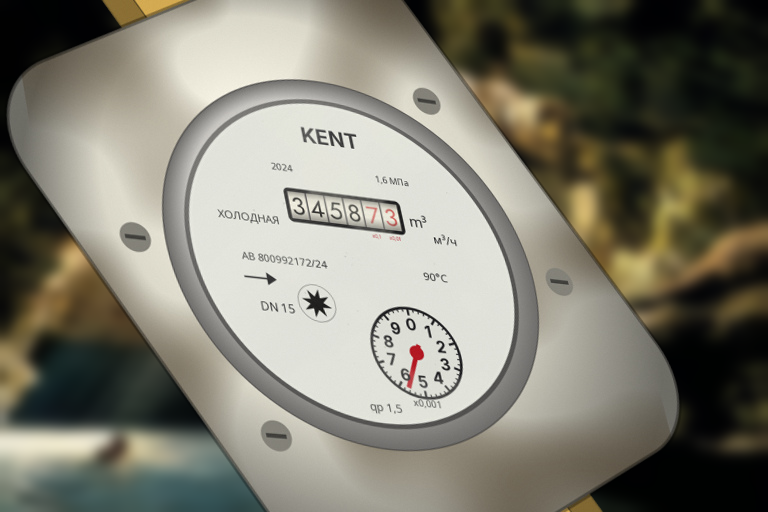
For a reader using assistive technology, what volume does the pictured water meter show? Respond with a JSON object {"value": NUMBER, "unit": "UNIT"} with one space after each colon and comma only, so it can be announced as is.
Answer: {"value": 3458.735, "unit": "m³"}
